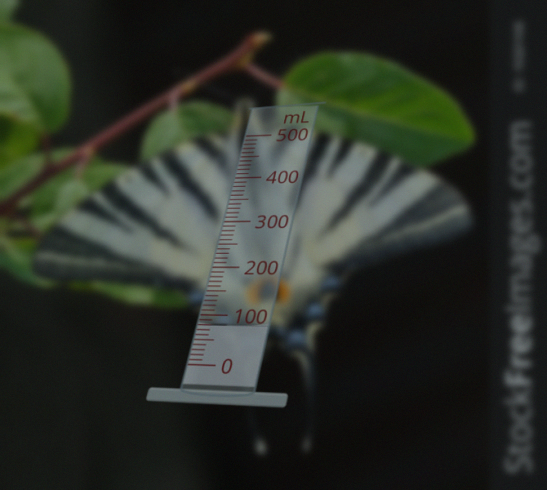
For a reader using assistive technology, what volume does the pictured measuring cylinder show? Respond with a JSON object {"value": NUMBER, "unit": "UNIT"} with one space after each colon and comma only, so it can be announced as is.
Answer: {"value": 80, "unit": "mL"}
